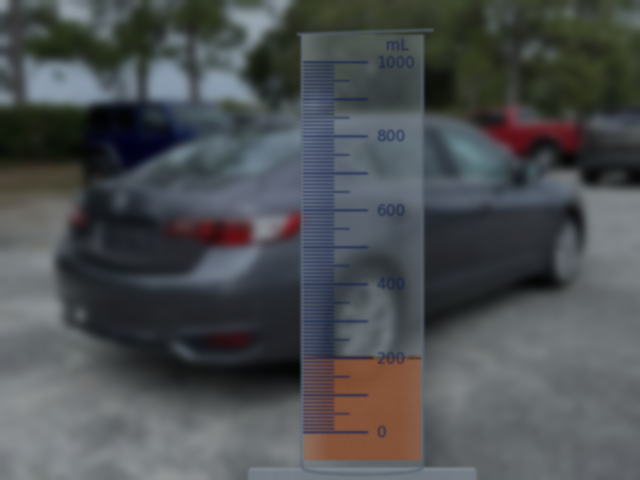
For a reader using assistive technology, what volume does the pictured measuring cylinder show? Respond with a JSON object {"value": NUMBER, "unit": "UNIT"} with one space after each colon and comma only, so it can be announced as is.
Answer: {"value": 200, "unit": "mL"}
